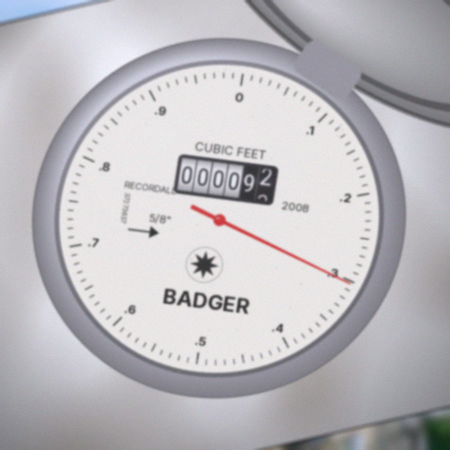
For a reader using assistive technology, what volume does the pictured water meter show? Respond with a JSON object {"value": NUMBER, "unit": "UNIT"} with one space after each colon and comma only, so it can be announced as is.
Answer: {"value": 92.30, "unit": "ft³"}
